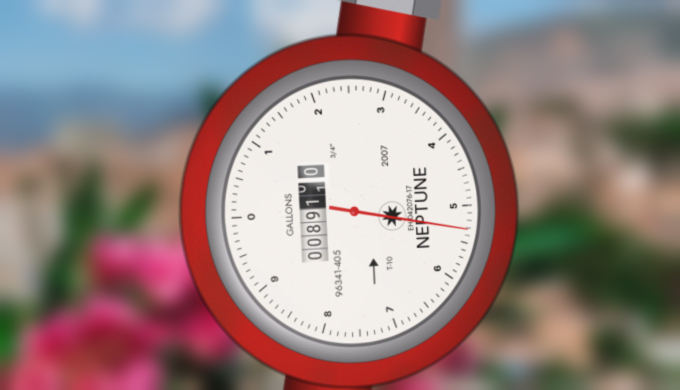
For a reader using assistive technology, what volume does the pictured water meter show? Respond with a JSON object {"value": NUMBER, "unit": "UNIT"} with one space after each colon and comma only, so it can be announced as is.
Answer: {"value": 89105.3, "unit": "gal"}
